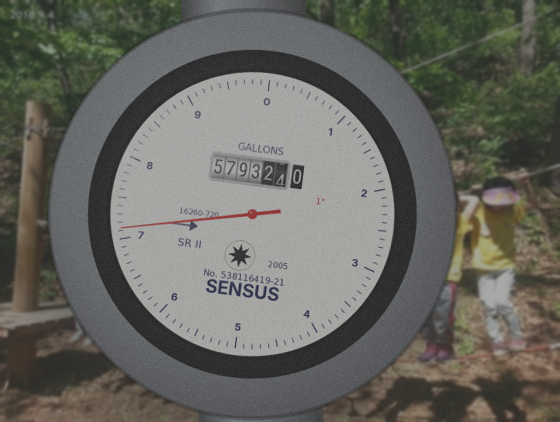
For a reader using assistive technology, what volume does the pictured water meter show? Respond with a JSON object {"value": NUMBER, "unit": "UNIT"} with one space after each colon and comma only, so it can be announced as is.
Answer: {"value": 5793237.1, "unit": "gal"}
